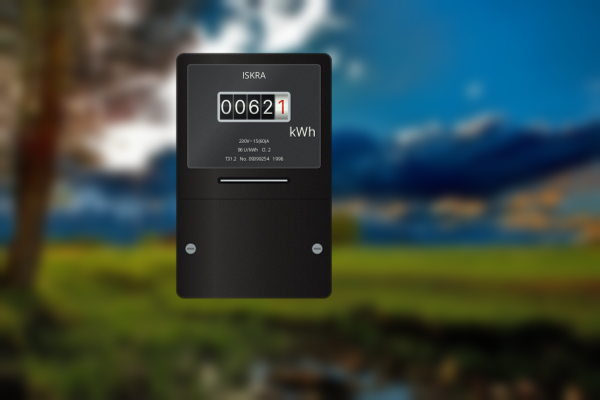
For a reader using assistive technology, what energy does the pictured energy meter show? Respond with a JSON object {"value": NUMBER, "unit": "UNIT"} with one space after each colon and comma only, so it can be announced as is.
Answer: {"value": 62.1, "unit": "kWh"}
